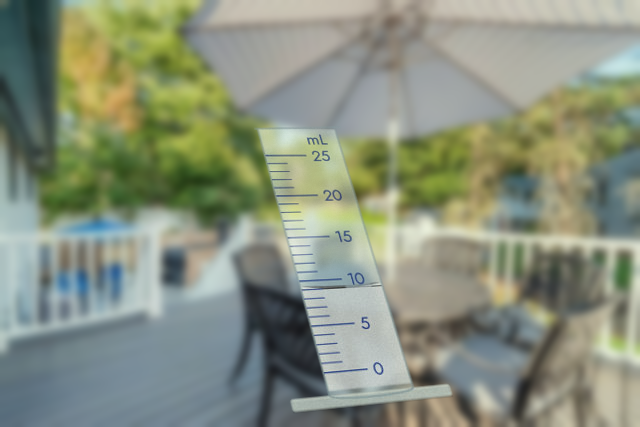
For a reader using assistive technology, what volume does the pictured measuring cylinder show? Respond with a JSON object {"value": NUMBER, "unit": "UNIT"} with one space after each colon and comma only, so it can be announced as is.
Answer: {"value": 9, "unit": "mL"}
